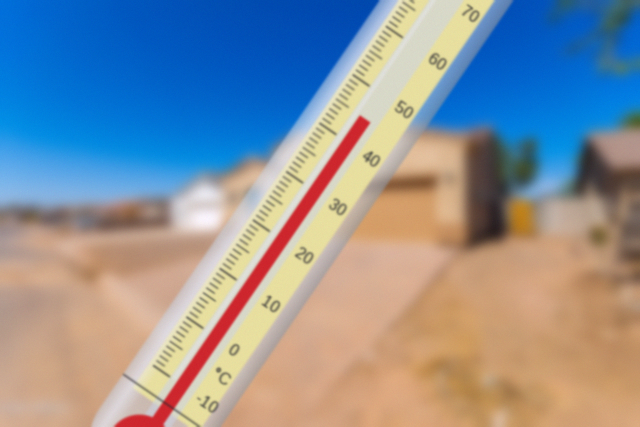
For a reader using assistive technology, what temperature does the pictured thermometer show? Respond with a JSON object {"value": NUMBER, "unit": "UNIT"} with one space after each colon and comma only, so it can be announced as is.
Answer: {"value": 45, "unit": "°C"}
